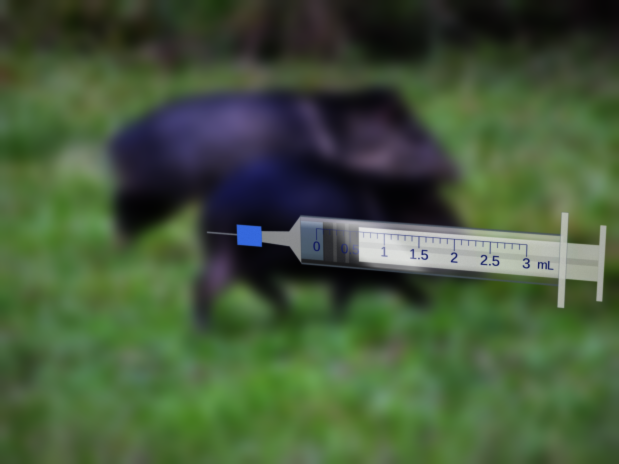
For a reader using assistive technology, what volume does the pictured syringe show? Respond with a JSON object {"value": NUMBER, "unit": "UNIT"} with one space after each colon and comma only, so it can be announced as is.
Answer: {"value": 0.1, "unit": "mL"}
